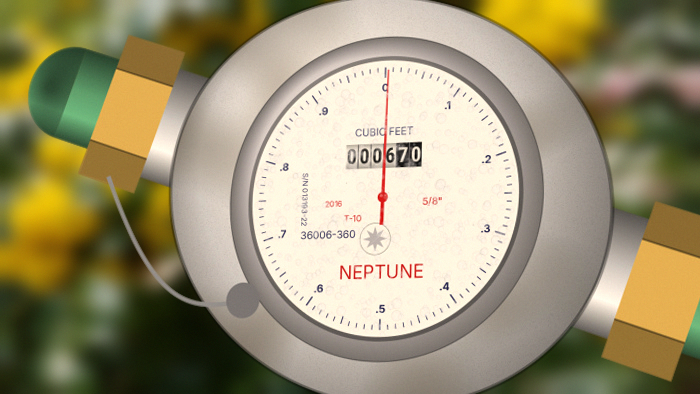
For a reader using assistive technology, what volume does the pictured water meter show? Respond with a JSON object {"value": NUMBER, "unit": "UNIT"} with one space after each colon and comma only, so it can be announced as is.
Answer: {"value": 670.00, "unit": "ft³"}
